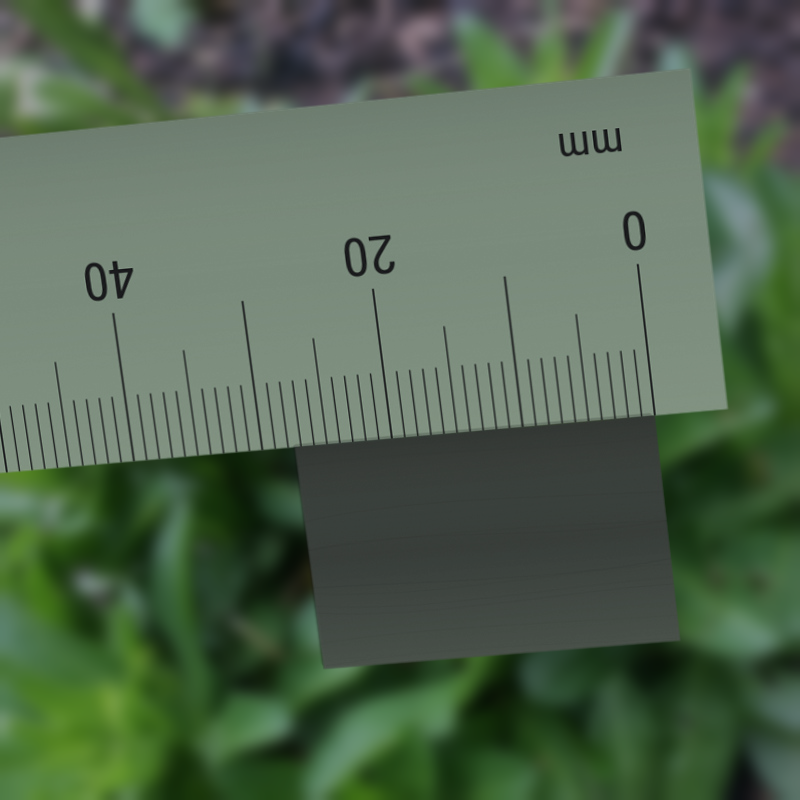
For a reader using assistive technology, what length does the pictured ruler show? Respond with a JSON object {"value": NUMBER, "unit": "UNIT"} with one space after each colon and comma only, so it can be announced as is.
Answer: {"value": 27.5, "unit": "mm"}
